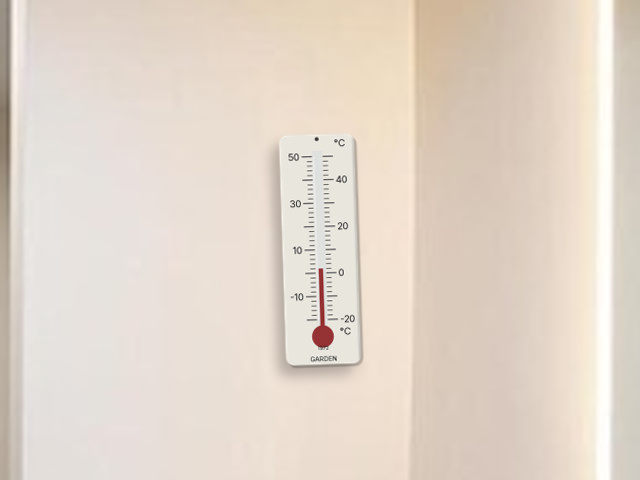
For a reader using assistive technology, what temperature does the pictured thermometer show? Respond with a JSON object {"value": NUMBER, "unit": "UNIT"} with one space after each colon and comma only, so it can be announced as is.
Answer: {"value": 2, "unit": "°C"}
